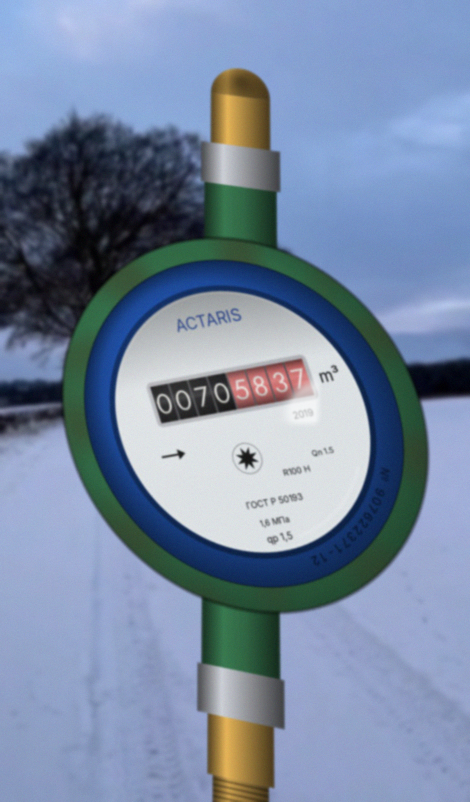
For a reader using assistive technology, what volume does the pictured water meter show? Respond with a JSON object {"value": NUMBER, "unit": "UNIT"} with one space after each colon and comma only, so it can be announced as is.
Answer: {"value": 70.5837, "unit": "m³"}
